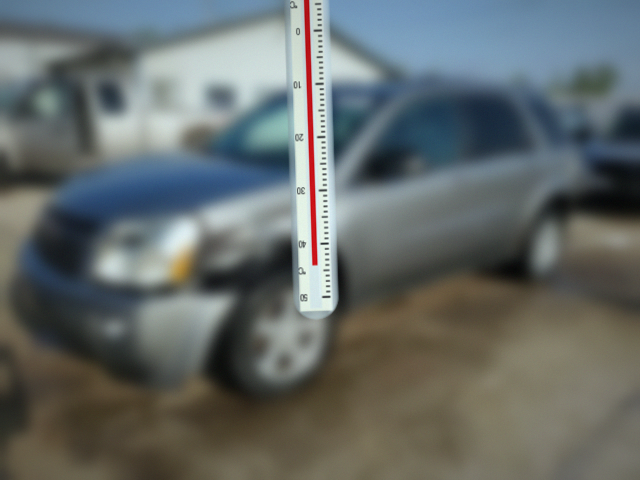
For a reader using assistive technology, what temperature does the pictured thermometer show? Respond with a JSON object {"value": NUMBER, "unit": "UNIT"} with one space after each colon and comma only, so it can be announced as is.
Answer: {"value": 44, "unit": "°C"}
